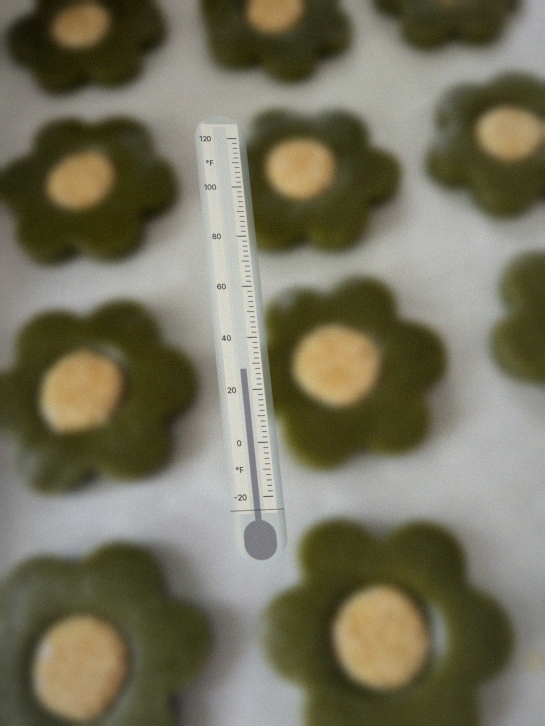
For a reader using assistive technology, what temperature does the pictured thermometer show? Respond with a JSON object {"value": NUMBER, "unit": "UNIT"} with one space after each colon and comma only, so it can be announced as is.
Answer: {"value": 28, "unit": "°F"}
